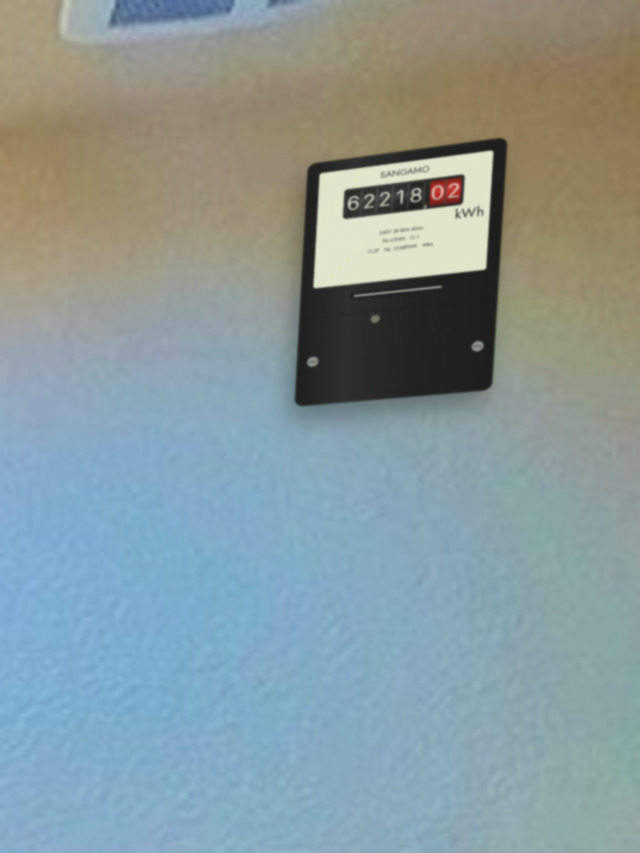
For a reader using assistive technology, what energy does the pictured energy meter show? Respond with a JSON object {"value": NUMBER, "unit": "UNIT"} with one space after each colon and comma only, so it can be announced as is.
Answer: {"value": 62218.02, "unit": "kWh"}
